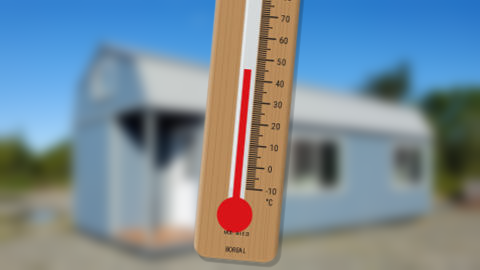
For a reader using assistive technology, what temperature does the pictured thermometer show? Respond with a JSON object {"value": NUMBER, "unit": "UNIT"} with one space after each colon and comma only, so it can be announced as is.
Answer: {"value": 45, "unit": "°C"}
